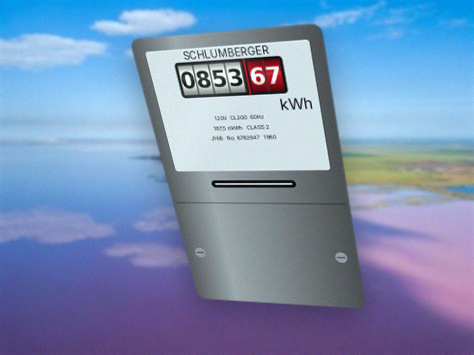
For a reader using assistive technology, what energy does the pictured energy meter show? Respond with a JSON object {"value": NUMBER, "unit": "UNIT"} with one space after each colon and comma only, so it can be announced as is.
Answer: {"value": 853.67, "unit": "kWh"}
